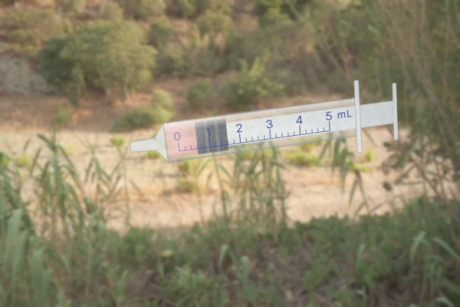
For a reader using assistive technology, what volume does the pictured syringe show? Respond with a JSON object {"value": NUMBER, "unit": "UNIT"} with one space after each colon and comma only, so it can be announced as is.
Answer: {"value": 0.6, "unit": "mL"}
